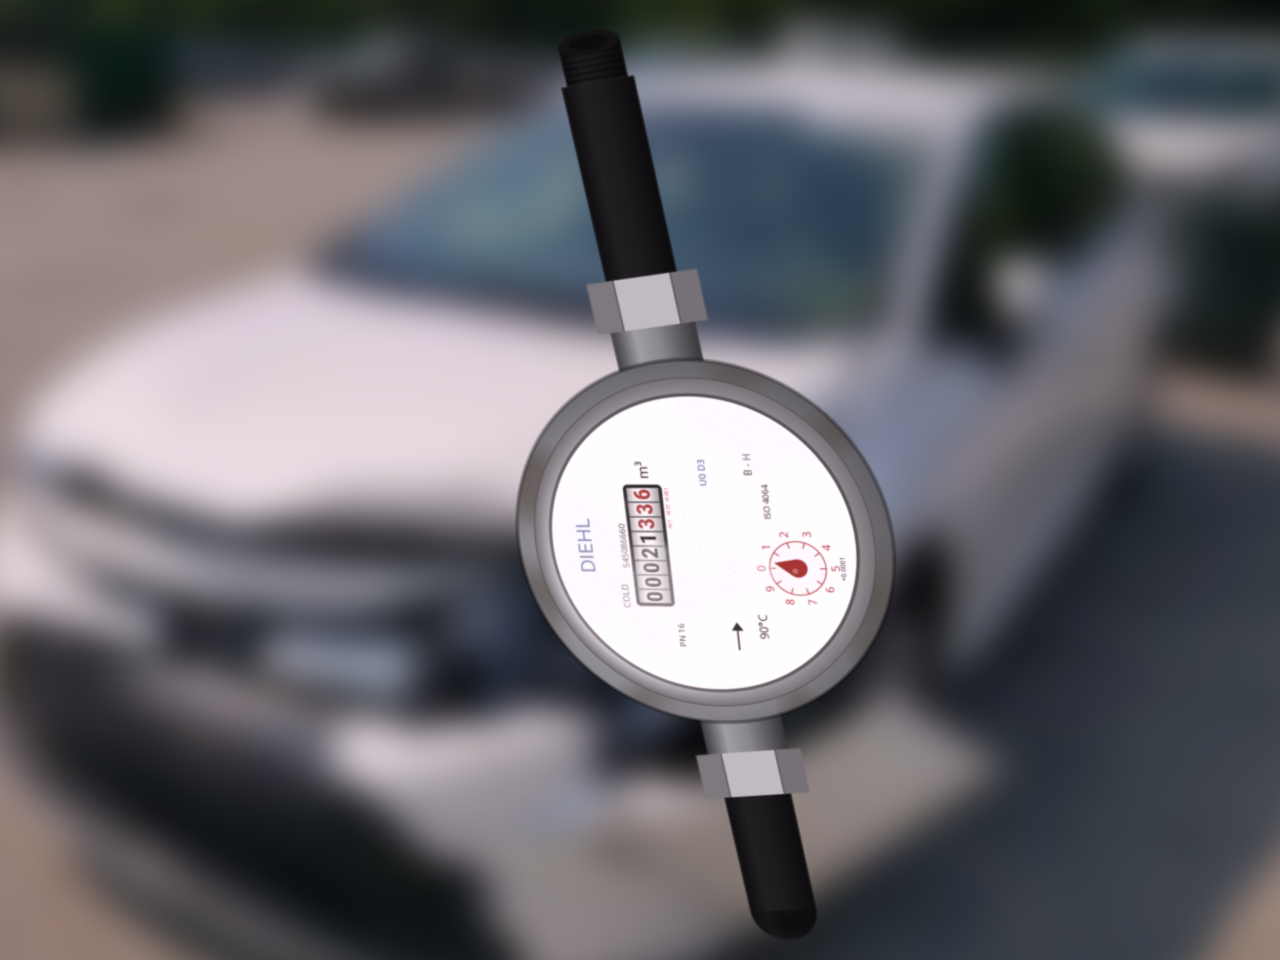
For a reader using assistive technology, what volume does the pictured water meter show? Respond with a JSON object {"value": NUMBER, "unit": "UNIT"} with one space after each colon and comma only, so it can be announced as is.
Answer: {"value": 21.3360, "unit": "m³"}
